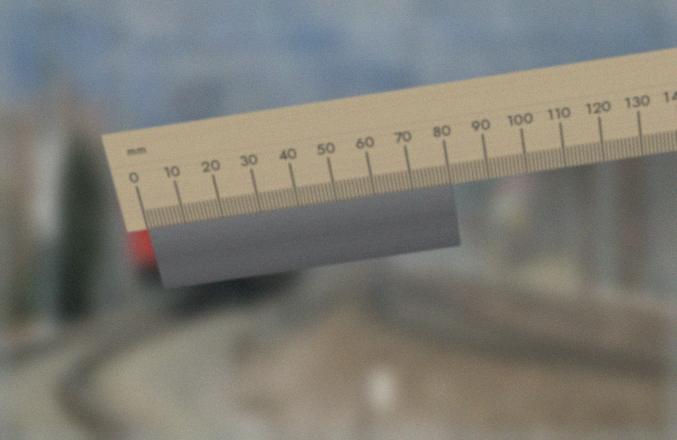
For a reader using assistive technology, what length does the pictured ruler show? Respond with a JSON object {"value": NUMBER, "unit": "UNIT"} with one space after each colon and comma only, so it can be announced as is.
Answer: {"value": 80, "unit": "mm"}
